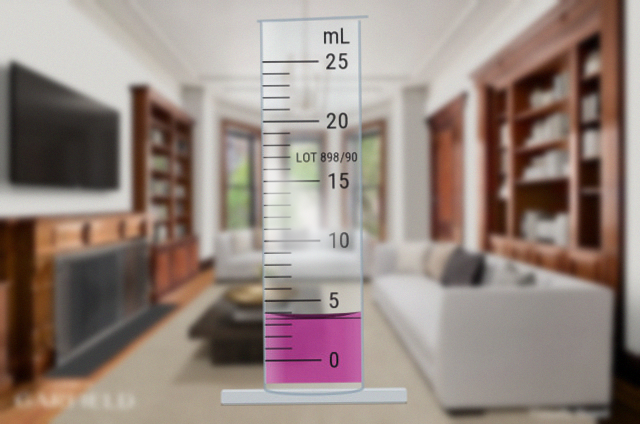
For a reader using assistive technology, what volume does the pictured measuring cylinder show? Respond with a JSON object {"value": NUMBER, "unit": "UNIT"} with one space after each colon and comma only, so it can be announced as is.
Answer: {"value": 3.5, "unit": "mL"}
